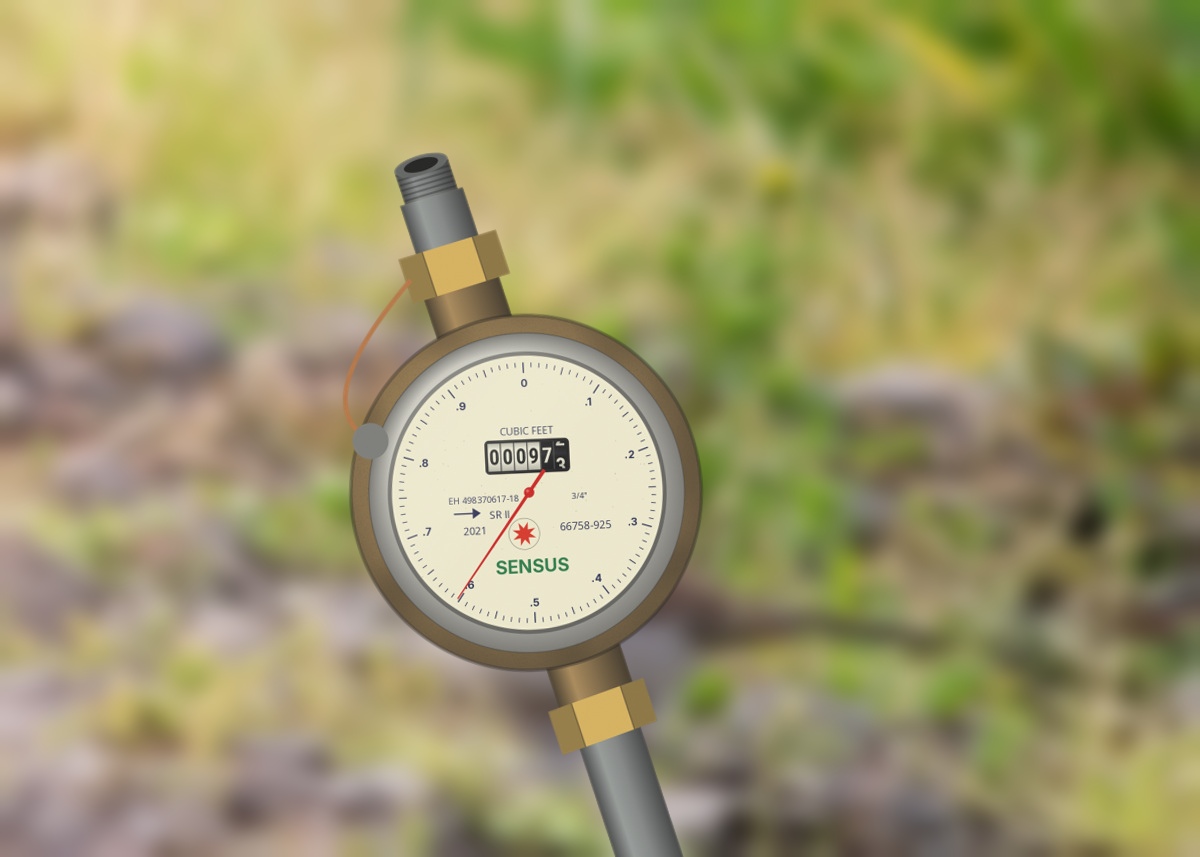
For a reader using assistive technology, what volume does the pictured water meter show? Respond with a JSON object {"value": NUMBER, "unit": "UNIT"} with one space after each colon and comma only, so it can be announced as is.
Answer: {"value": 972.60, "unit": "ft³"}
